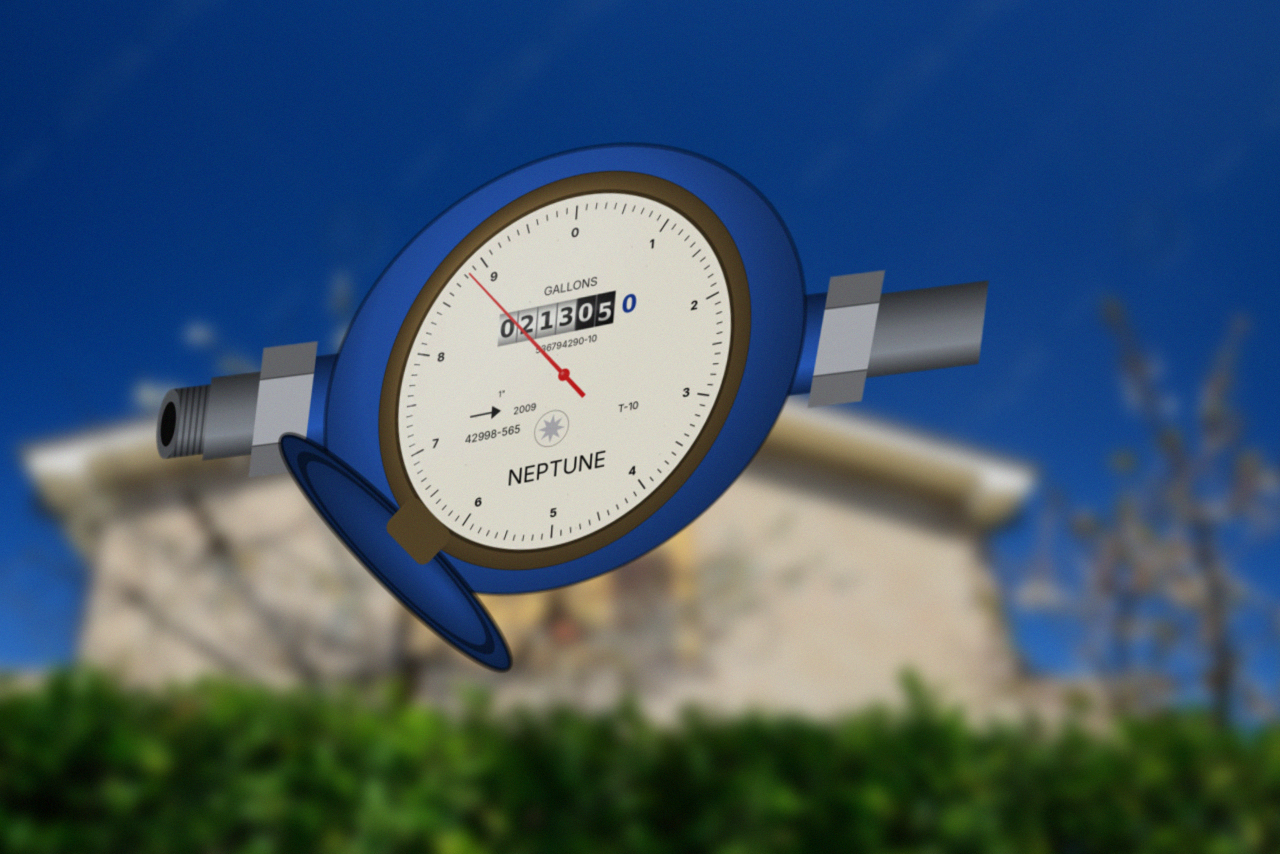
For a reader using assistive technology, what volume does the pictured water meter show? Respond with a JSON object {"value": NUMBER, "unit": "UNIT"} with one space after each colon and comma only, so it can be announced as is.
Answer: {"value": 213048.8, "unit": "gal"}
